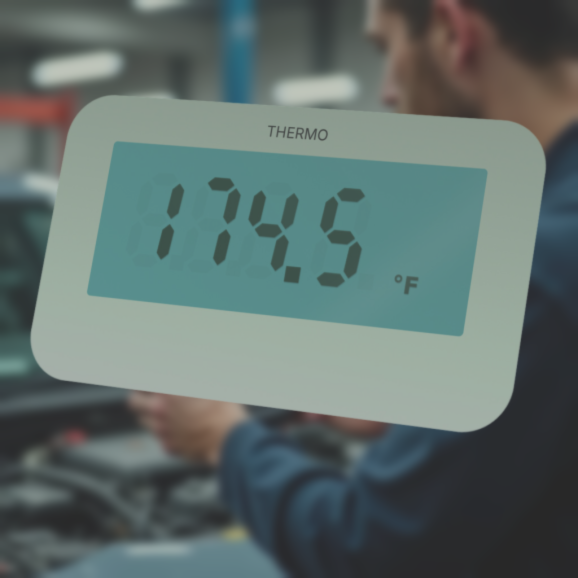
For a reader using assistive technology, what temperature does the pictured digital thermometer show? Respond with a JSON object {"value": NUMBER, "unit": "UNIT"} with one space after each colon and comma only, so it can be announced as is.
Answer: {"value": 174.5, "unit": "°F"}
